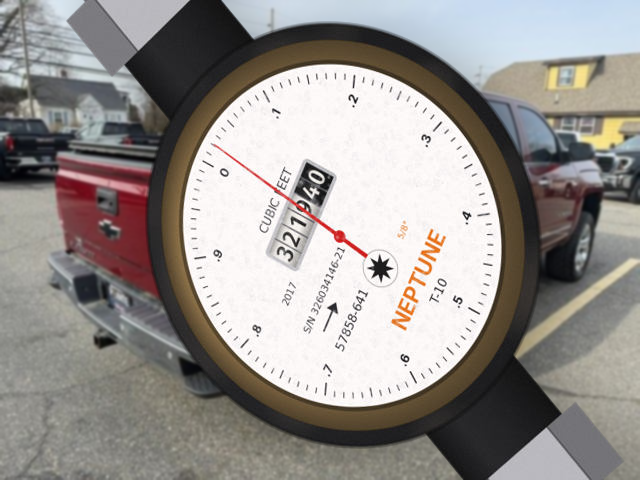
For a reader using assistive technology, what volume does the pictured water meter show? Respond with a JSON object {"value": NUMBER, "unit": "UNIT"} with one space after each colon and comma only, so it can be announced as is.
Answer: {"value": 321940.02, "unit": "ft³"}
